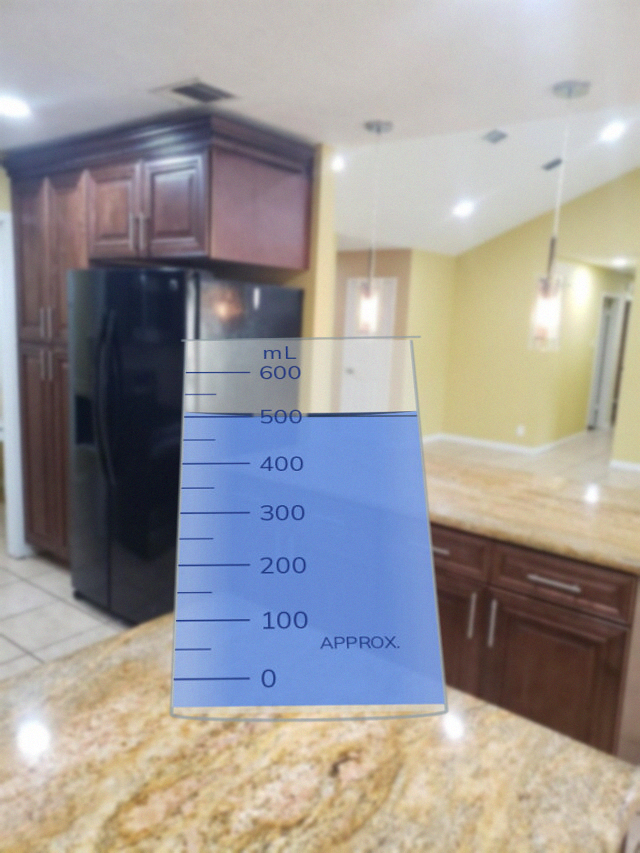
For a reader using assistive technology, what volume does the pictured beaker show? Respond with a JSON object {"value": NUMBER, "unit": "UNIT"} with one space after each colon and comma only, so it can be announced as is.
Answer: {"value": 500, "unit": "mL"}
